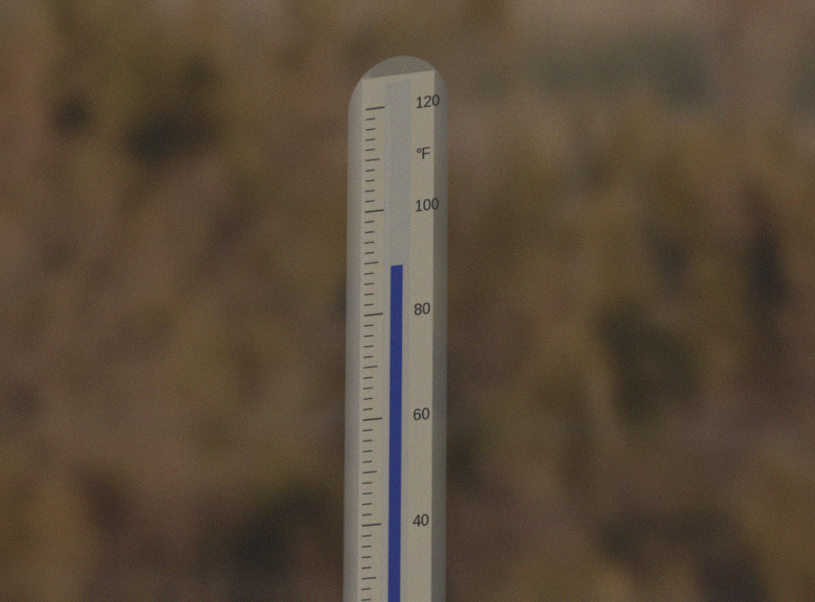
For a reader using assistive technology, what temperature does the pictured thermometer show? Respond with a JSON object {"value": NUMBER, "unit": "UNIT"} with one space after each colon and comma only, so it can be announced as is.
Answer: {"value": 89, "unit": "°F"}
